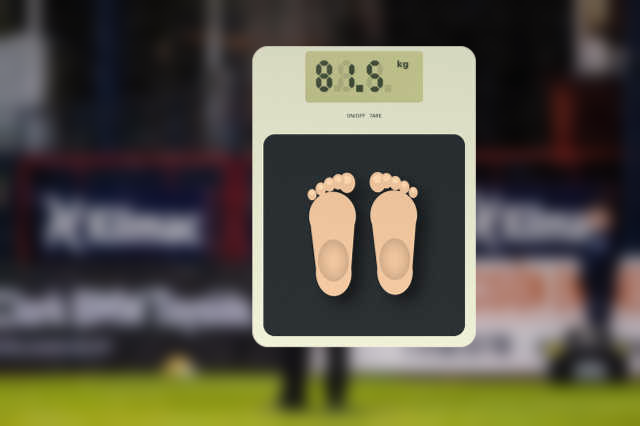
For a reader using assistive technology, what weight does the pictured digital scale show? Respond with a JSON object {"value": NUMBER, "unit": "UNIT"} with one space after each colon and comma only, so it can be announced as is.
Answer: {"value": 81.5, "unit": "kg"}
